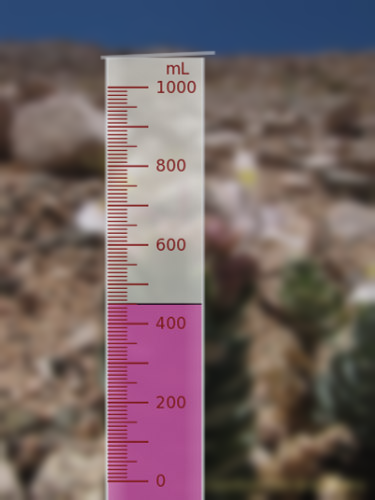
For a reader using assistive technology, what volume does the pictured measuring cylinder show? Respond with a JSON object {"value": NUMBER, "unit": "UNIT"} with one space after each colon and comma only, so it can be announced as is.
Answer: {"value": 450, "unit": "mL"}
